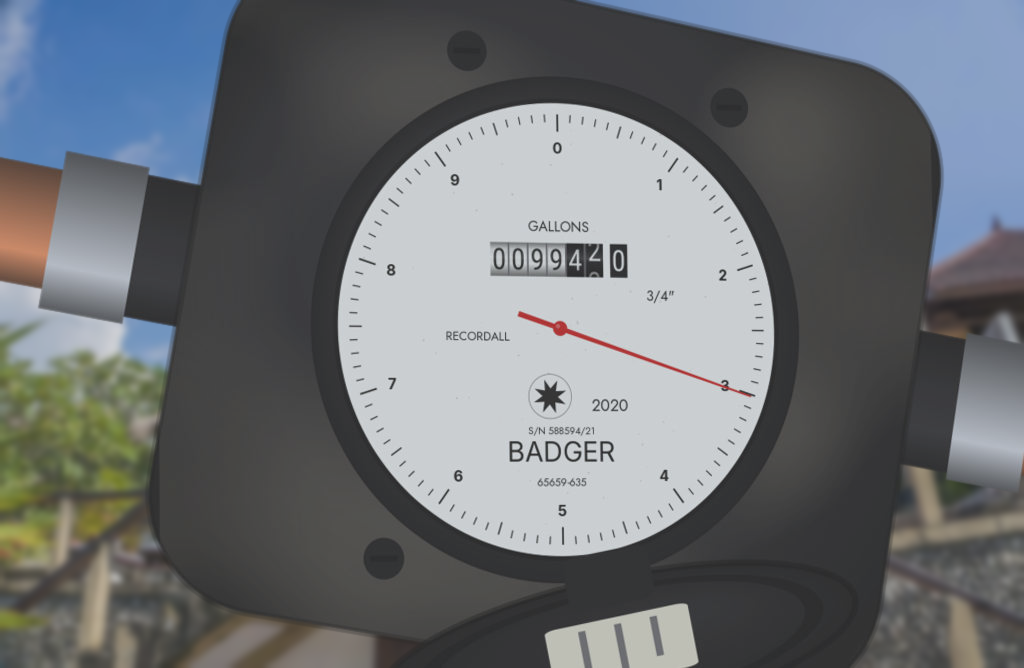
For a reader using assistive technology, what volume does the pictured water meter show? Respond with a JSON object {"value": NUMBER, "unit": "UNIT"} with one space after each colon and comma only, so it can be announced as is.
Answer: {"value": 99423.0, "unit": "gal"}
